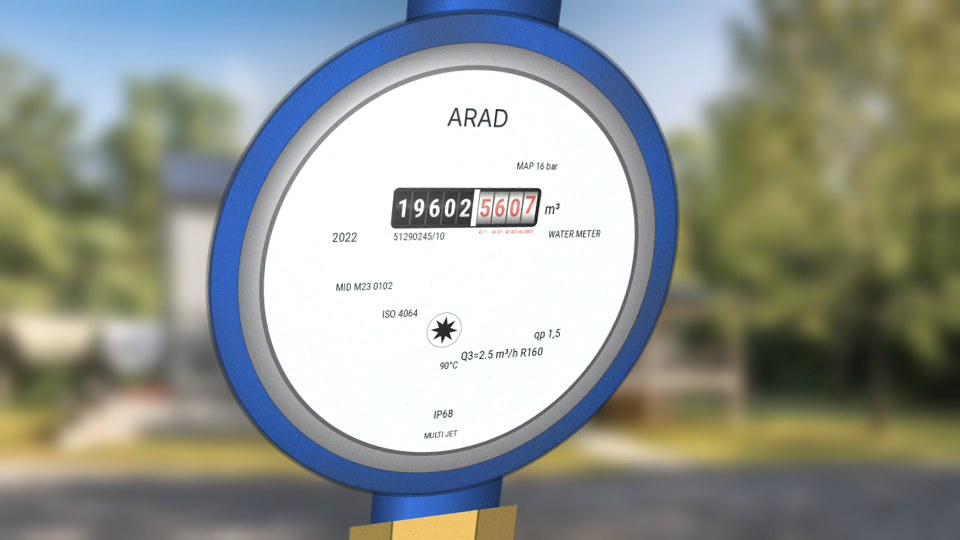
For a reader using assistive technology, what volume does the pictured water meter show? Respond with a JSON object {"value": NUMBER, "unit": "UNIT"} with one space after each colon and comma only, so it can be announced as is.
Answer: {"value": 19602.5607, "unit": "m³"}
